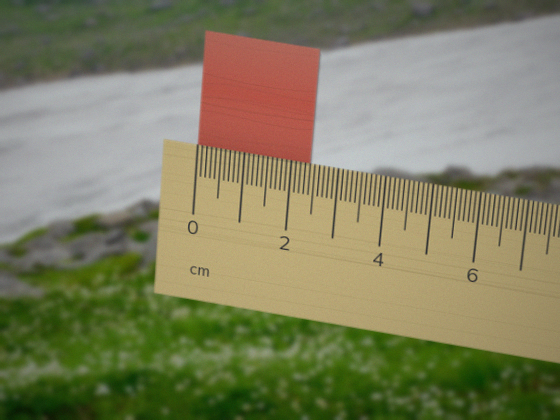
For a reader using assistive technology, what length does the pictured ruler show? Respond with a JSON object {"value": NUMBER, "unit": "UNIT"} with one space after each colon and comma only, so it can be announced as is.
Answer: {"value": 2.4, "unit": "cm"}
